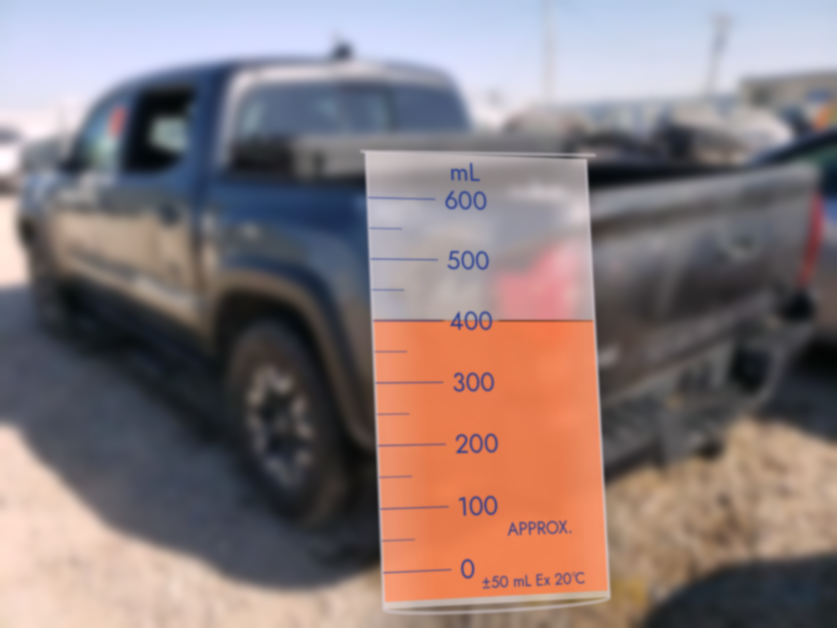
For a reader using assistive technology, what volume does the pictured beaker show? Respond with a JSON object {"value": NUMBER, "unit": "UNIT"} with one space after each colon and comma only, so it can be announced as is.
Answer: {"value": 400, "unit": "mL"}
